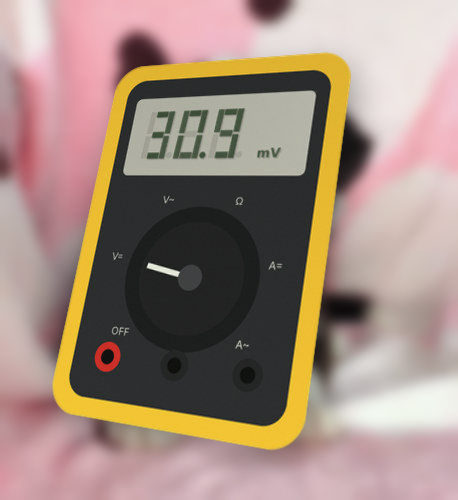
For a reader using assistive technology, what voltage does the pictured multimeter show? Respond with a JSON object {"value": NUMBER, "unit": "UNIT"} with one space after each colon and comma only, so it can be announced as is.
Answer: {"value": 30.9, "unit": "mV"}
